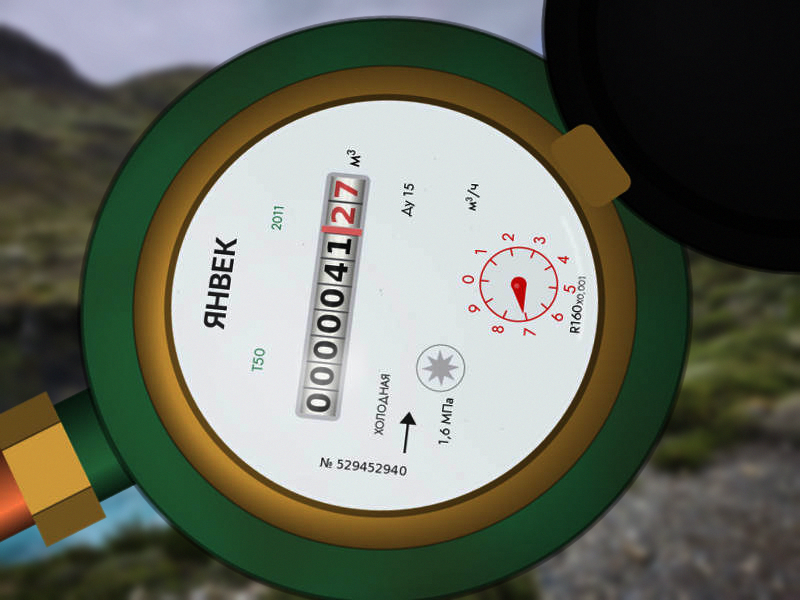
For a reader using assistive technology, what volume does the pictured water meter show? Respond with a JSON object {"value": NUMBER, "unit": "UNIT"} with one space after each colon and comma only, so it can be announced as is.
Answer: {"value": 41.277, "unit": "m³"}
